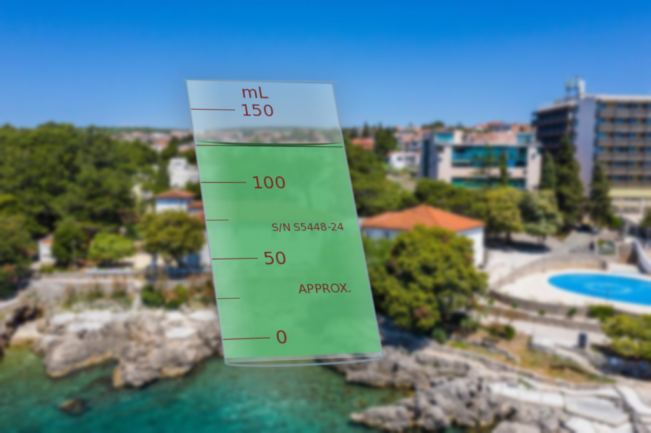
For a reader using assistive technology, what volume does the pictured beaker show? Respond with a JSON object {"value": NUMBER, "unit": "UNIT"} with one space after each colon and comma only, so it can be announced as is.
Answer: {"value": 125, "unit": "mL"}
